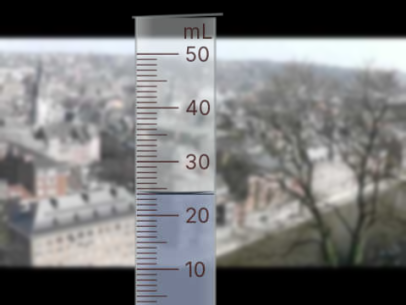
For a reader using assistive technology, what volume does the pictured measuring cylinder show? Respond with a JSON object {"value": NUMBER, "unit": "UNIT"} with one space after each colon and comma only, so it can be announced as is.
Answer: {"value": 24, "unit": "mL"}
